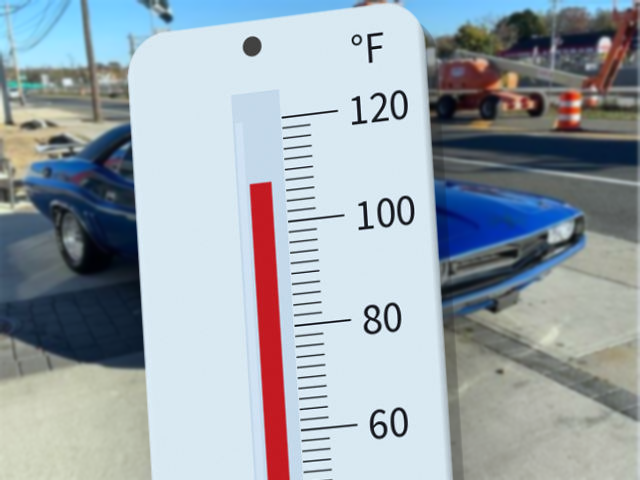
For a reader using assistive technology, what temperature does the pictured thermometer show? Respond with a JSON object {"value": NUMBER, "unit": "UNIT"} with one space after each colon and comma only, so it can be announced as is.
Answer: {"value": 108, "unit": "°F"}
